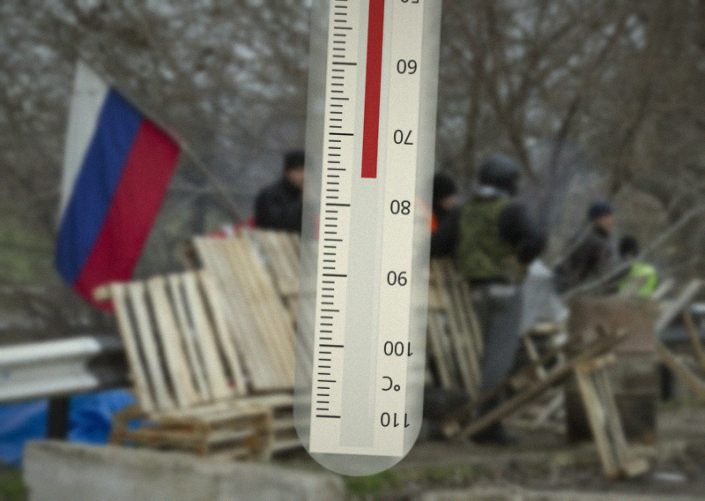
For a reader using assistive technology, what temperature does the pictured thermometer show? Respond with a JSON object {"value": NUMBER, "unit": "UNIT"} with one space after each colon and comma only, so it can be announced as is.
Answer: {"value": 76, "unit": "°C"}
